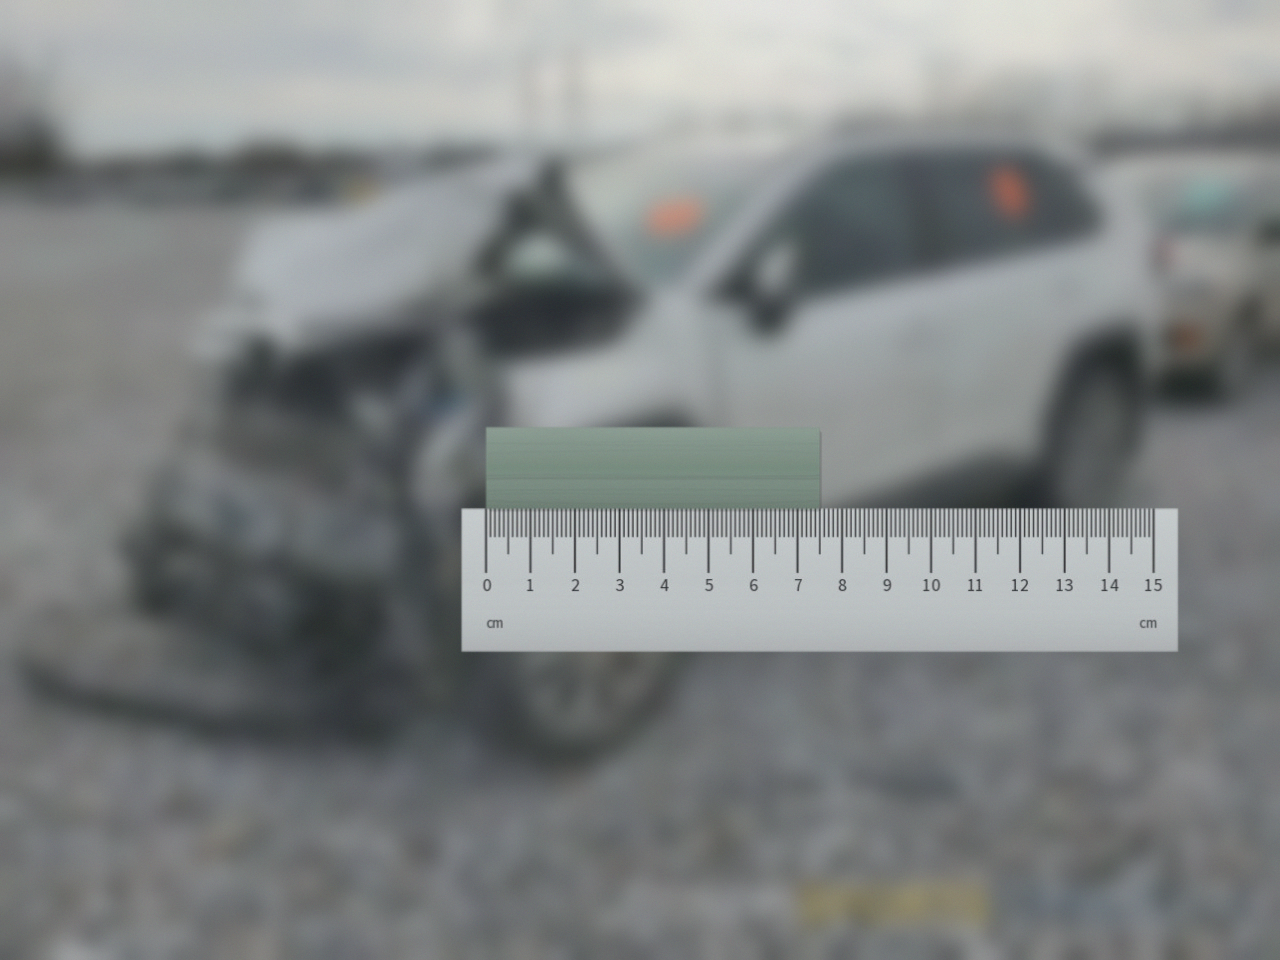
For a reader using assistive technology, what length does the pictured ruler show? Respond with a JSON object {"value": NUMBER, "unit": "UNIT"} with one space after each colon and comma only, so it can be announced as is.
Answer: {"value": 7.5, "unit": "cm"}
